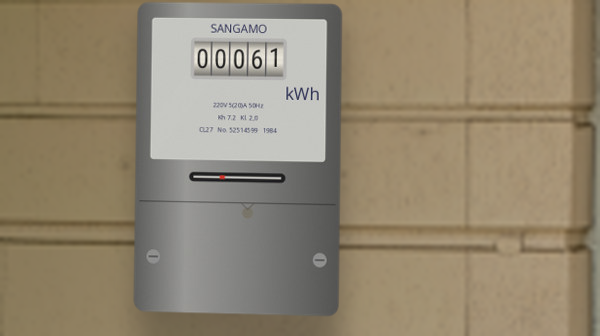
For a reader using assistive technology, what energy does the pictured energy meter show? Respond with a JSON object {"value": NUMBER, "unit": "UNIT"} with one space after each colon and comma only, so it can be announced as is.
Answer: {"value": 61, "unit": "kWh"}
